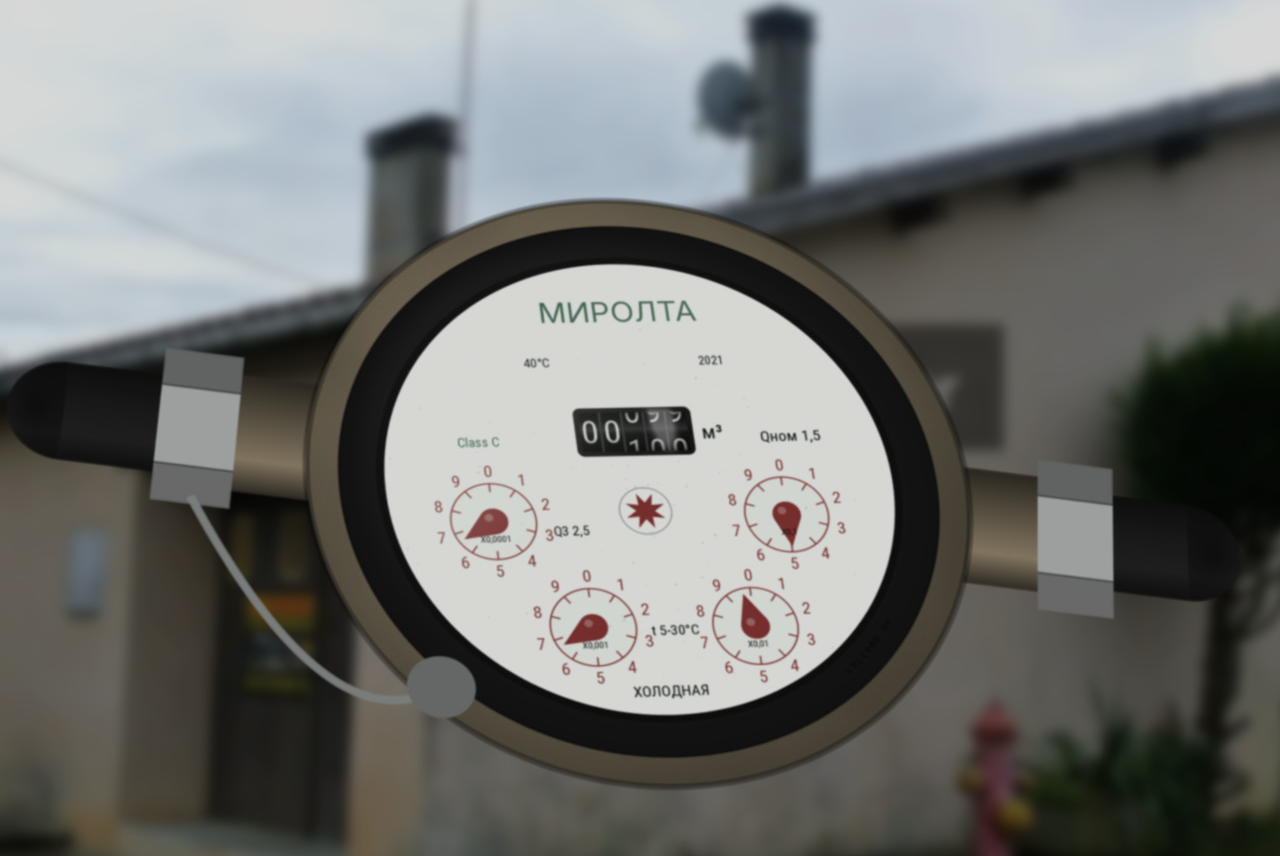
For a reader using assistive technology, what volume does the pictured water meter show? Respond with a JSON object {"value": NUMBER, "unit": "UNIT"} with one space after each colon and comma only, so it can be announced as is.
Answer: {"value": 99.4966, "unit": "m³"}
